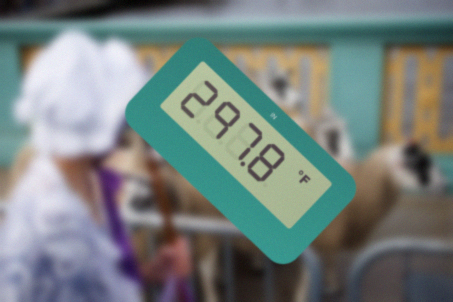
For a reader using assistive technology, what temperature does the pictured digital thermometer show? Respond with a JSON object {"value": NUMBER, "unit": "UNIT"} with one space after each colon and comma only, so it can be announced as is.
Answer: {"value": 297.8, "unit": "°F"}
